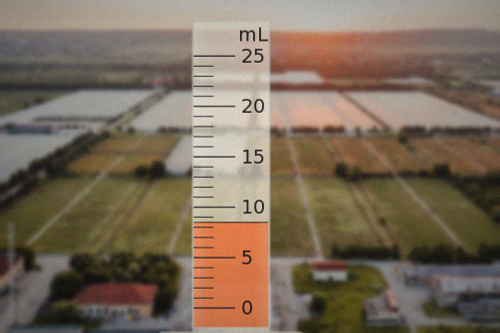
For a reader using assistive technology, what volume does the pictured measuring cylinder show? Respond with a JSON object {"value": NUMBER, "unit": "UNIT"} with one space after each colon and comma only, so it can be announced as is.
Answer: {"value": 8.5, "unit": "mL"}
